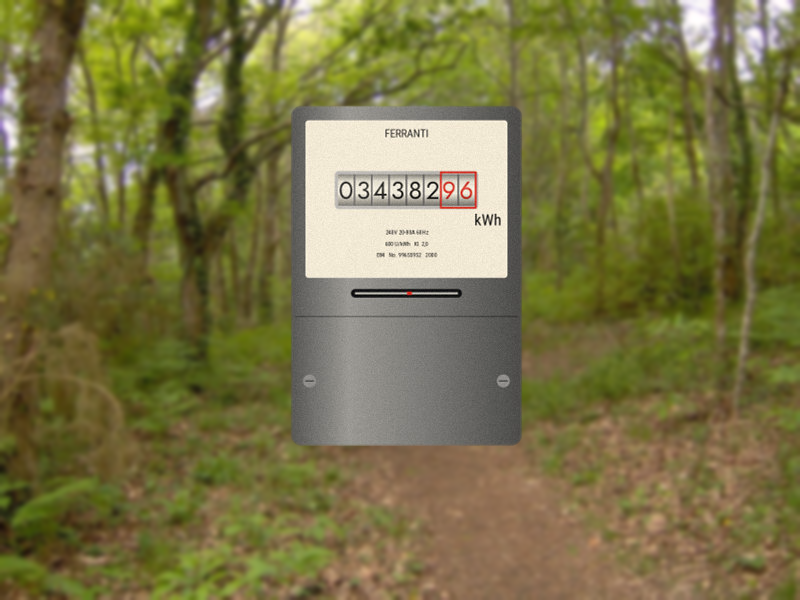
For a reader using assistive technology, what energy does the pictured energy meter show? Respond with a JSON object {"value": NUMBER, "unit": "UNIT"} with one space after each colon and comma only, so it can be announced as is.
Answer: {"value": 34382.96, "unit": "kWh"}
